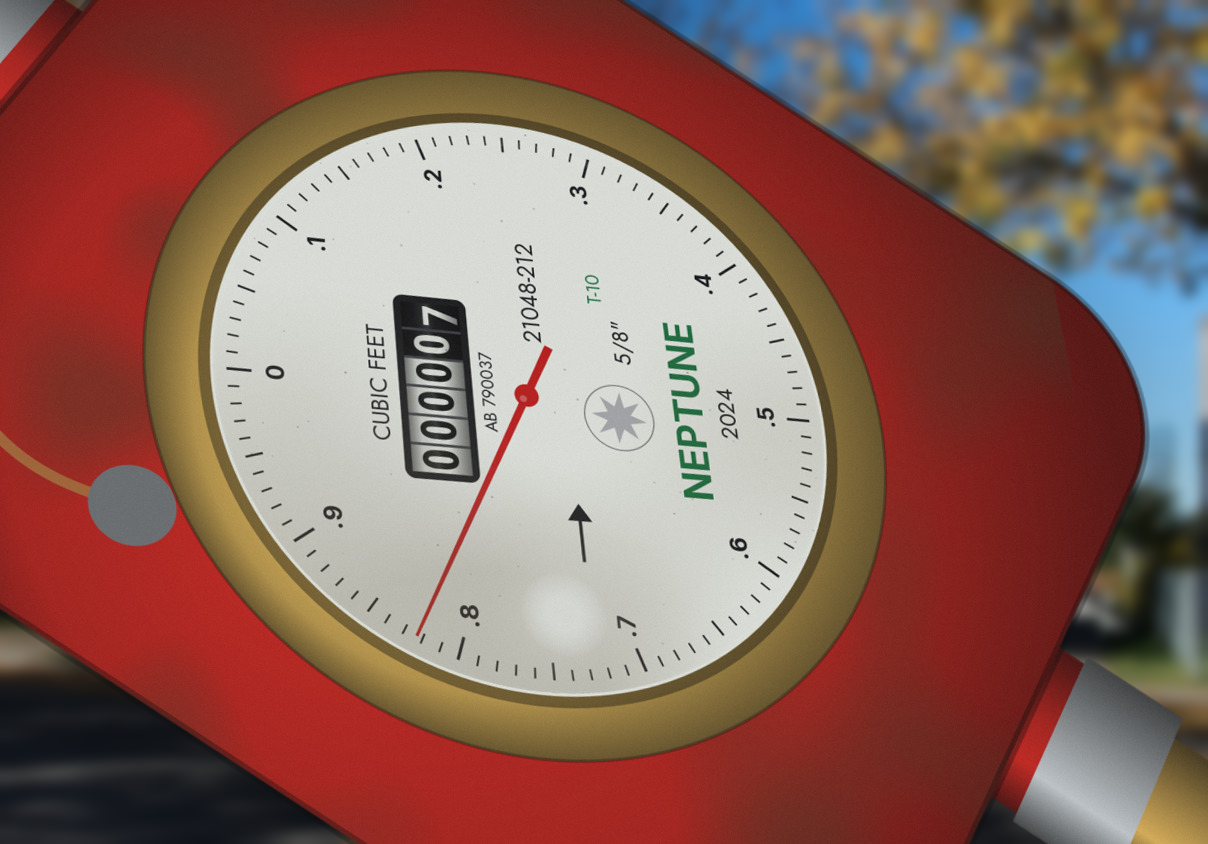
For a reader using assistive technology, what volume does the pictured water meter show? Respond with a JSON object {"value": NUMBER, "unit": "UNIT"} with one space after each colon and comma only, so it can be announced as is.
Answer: {"value": 6.82, "unit": "ft³"}
